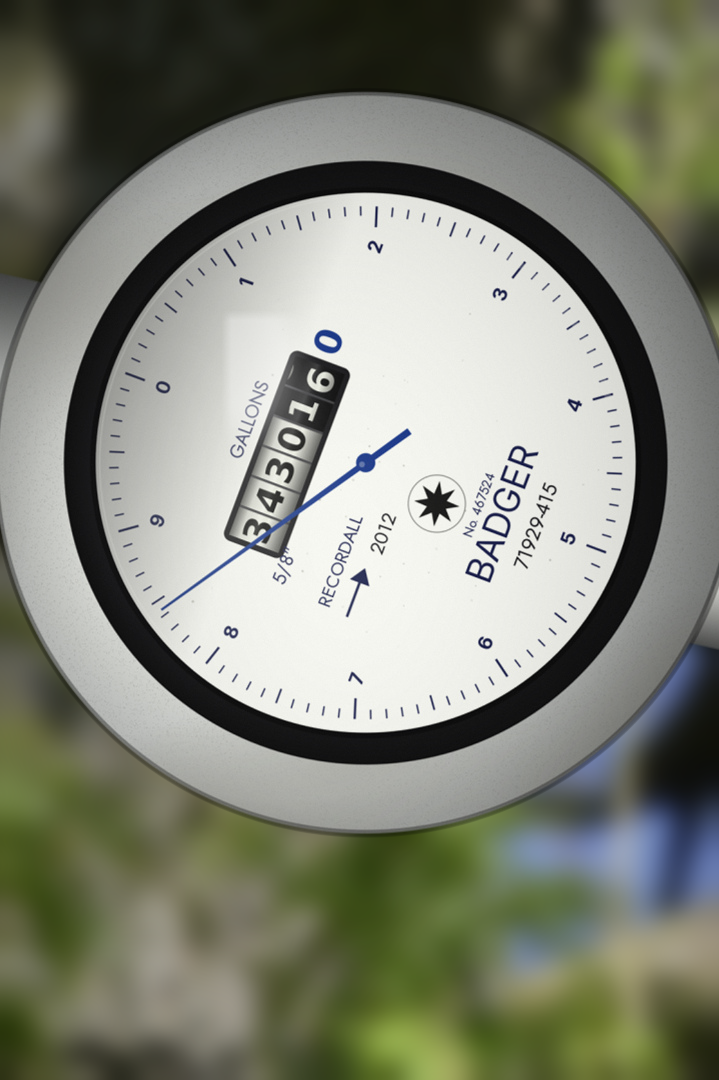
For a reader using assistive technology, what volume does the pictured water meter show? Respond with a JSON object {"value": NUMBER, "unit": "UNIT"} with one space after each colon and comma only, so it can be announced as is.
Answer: {"value": 3430158.4, "unit": "gal"}
